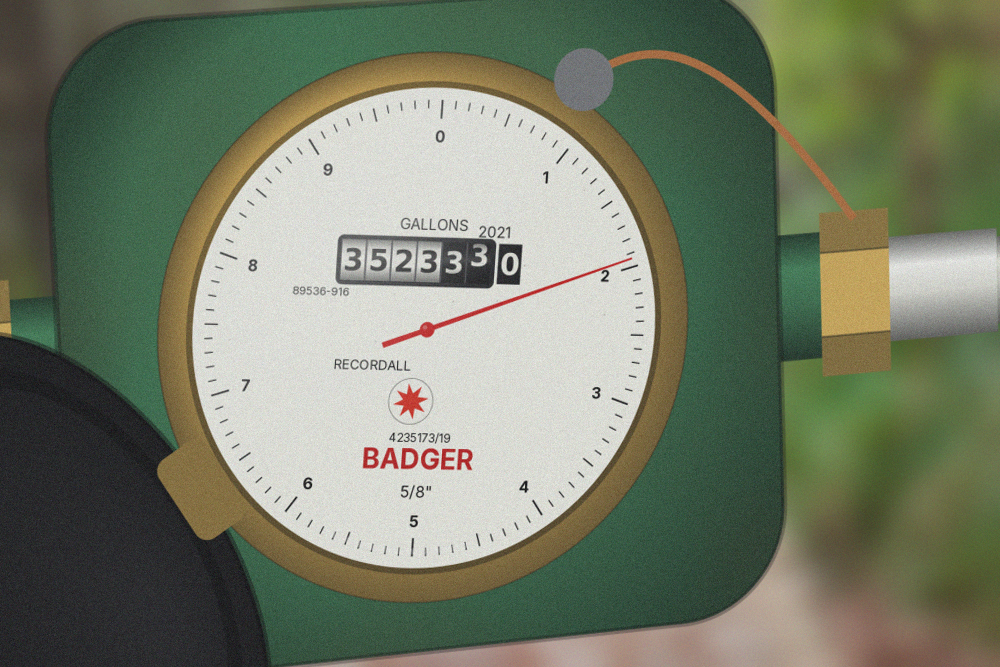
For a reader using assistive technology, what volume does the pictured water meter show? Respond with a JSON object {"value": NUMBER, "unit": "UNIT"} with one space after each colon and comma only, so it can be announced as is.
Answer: {"value": 3523331.9, "unit": "gal"}
